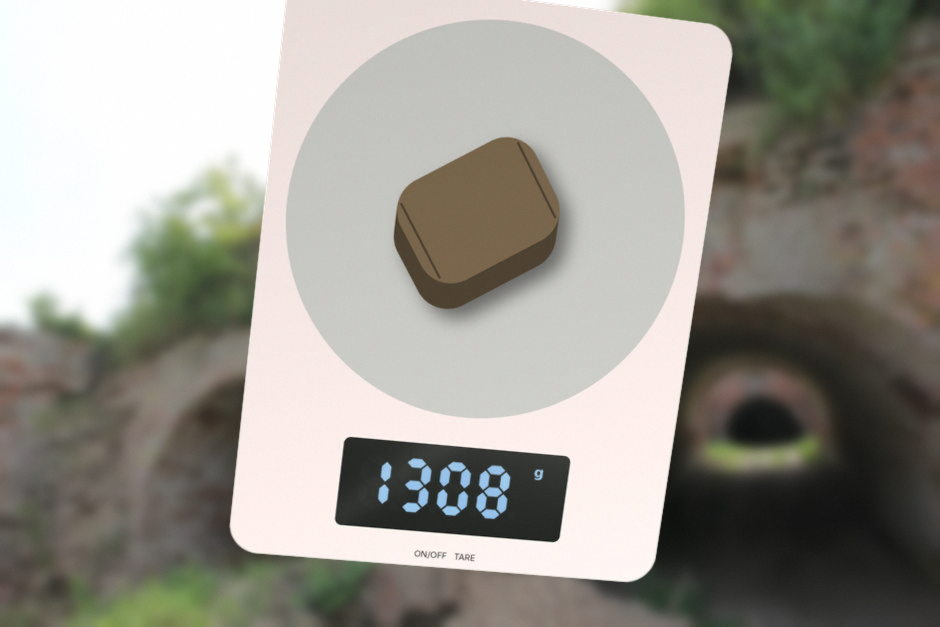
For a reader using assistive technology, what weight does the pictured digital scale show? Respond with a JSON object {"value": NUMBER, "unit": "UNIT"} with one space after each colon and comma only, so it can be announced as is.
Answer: {"value": 1308, "unit": "g"}
